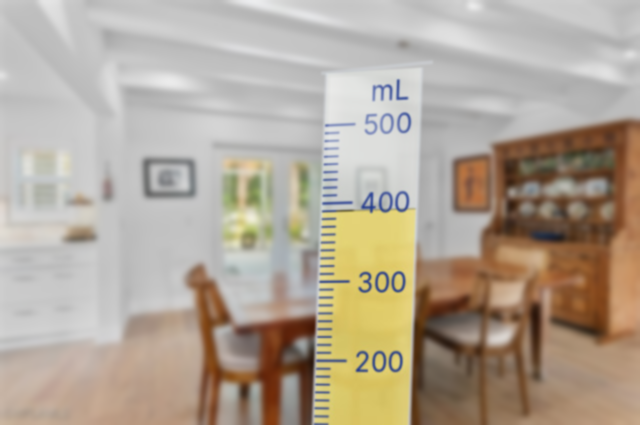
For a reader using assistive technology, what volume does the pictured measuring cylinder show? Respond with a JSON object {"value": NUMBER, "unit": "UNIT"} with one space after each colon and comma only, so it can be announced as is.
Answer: {"value": 390, "unit": "mL"}
